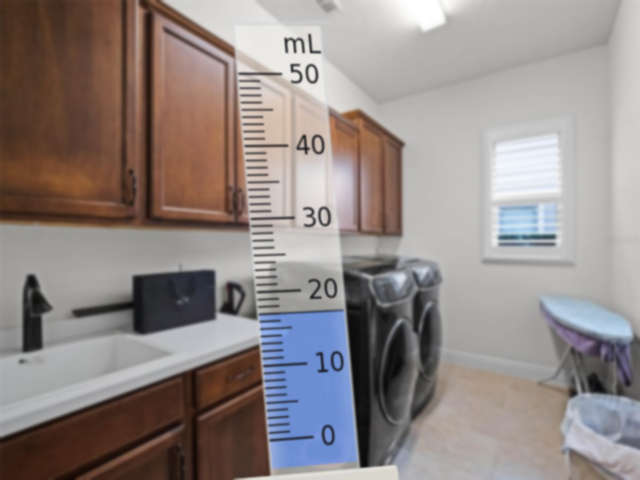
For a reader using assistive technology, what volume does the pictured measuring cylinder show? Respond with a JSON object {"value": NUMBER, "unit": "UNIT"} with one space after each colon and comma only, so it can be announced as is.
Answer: {"value": 17, "unit": "mL"}
